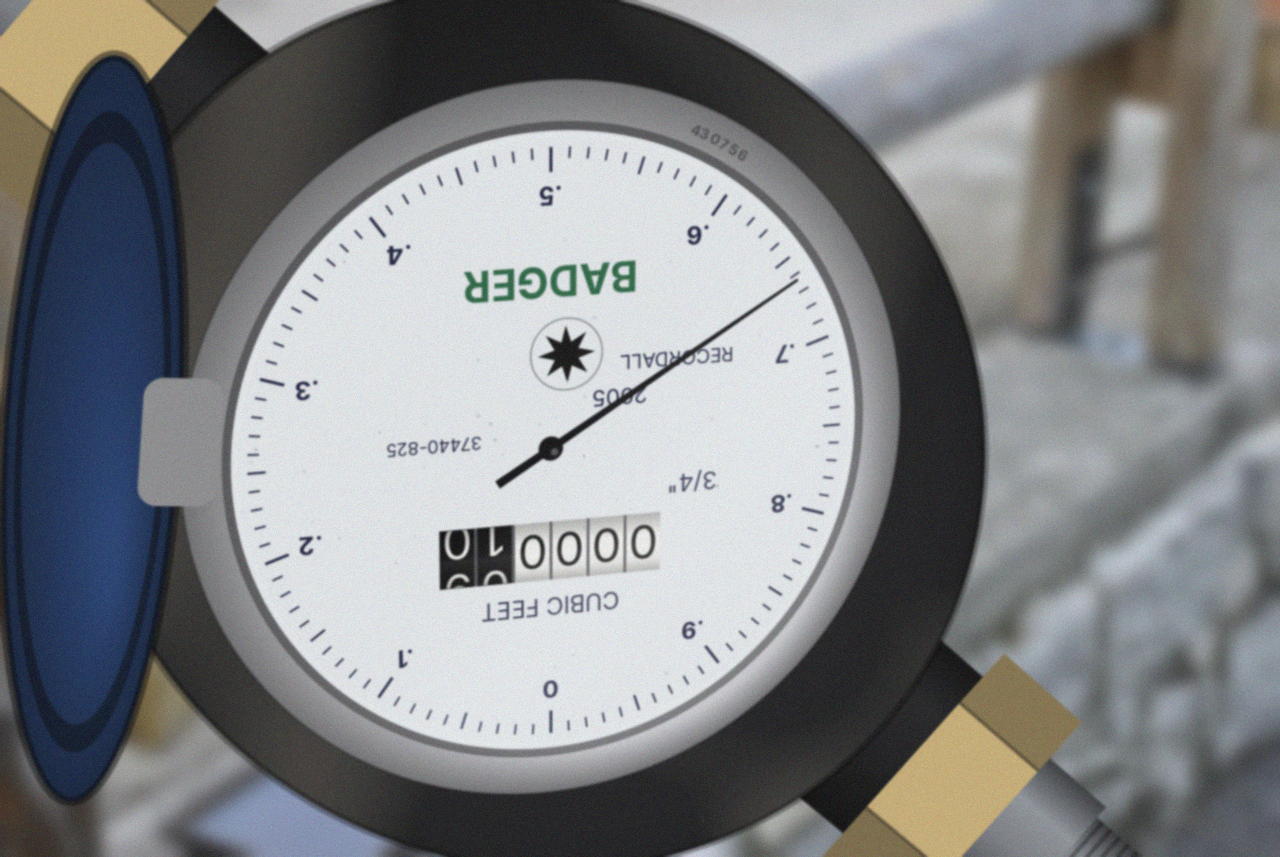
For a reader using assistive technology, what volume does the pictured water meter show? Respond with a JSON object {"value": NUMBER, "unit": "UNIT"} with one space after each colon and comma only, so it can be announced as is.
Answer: {"value": 9.66, "unit": "ft³"}
